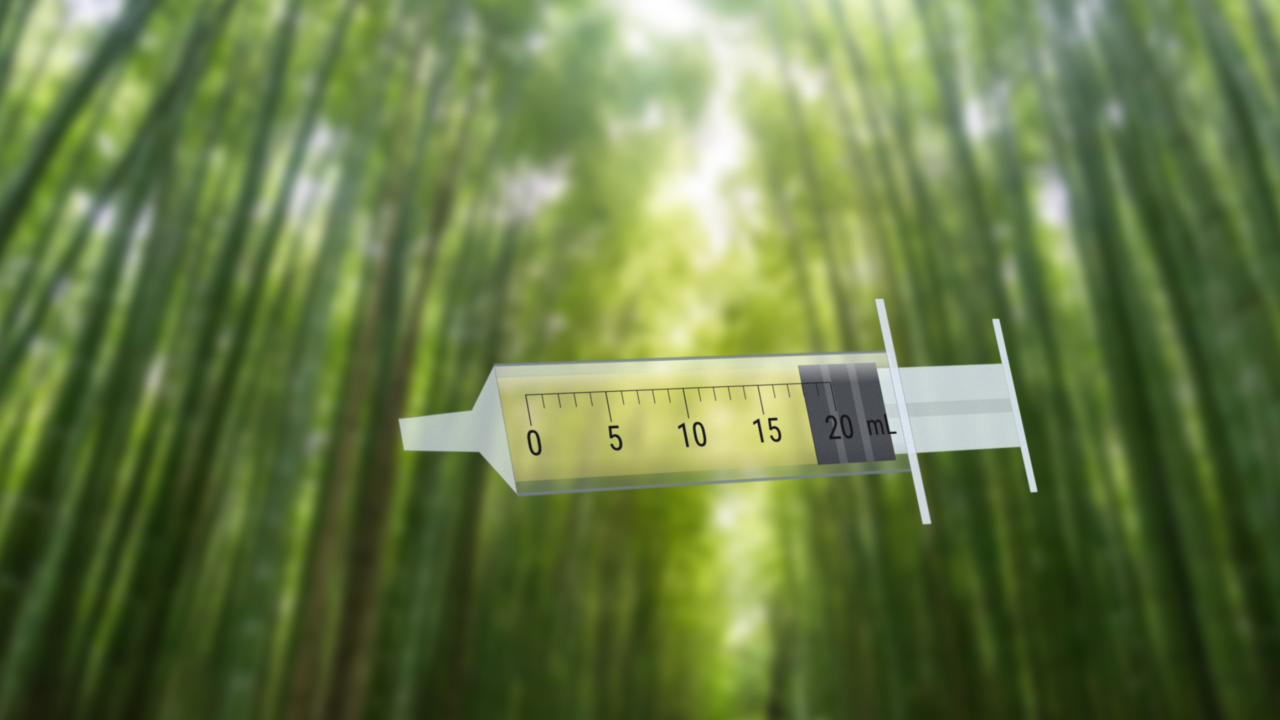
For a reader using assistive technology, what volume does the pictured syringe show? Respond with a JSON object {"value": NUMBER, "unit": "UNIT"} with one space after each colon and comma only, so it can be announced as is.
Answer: {"value": 18, "unit": "mL"}
